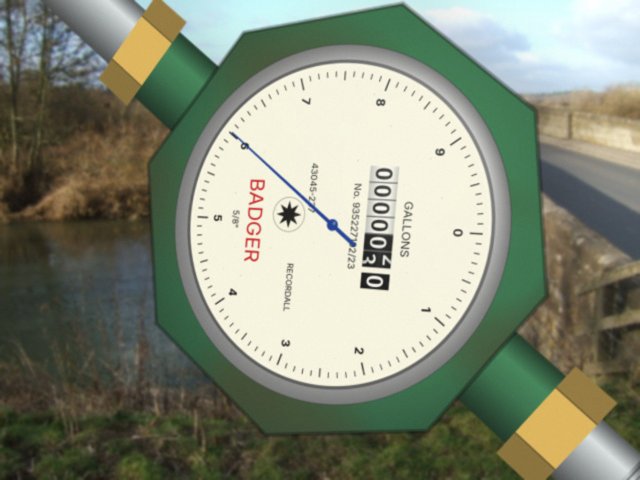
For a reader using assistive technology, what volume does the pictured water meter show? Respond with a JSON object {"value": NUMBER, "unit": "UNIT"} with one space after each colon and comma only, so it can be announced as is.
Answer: {"value": 26.0, "unit": "gal"}
